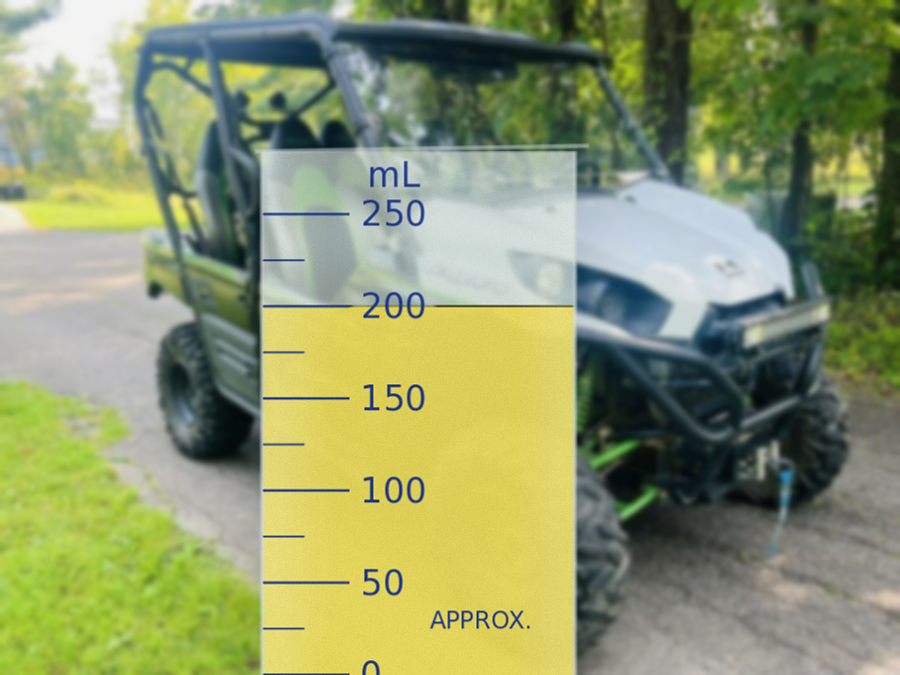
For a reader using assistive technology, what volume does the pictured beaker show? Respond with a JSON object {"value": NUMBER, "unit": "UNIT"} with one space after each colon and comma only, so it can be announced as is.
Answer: {"value": 200, "unit": "mL"}
